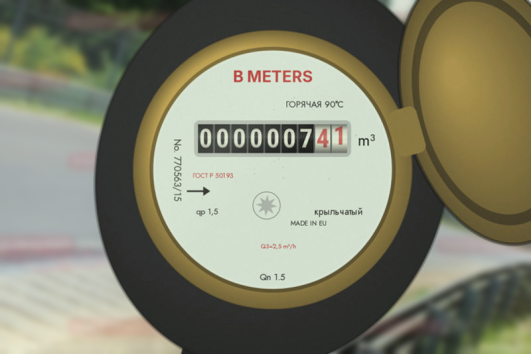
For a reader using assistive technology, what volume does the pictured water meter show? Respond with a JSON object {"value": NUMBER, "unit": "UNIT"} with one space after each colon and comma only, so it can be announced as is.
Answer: {"value": 7.41, "unit": "m³"}
